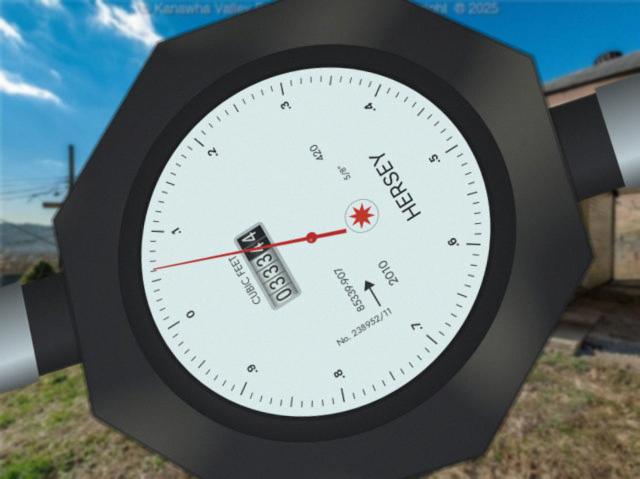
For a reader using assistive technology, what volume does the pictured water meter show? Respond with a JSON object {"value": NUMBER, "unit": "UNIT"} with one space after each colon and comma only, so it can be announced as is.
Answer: {"value": 33344.06, "unit": "ft³"}
